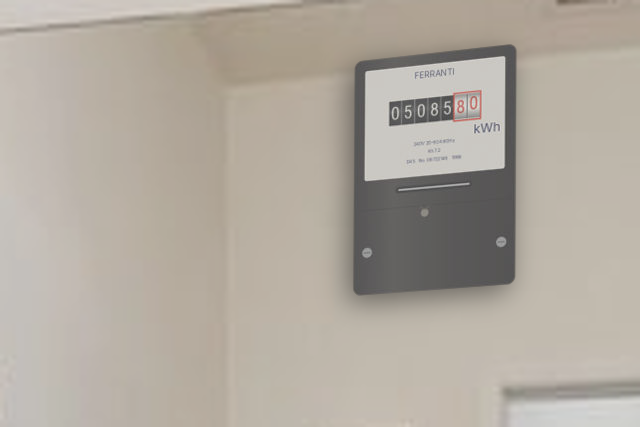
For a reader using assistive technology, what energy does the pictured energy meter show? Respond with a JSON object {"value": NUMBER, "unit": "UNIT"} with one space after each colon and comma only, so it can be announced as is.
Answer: {"value": 5085.80, "unit": "kWh"}
